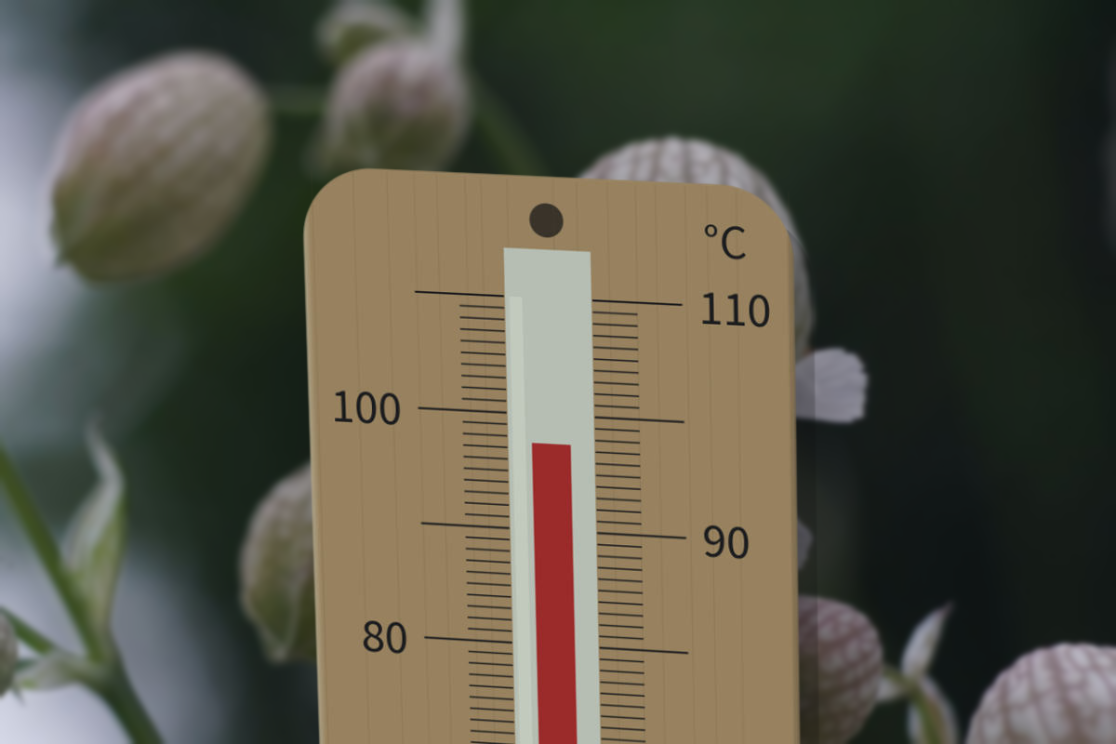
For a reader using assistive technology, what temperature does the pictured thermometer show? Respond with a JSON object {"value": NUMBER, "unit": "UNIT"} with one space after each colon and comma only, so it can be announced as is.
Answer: {"value": 97.5, "unit": "°C"}
